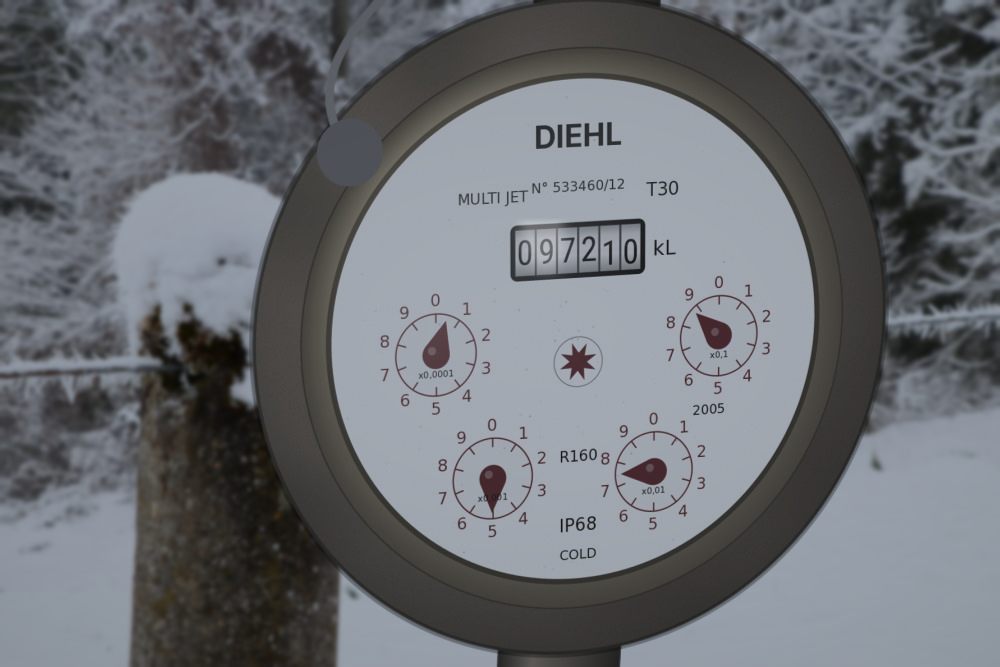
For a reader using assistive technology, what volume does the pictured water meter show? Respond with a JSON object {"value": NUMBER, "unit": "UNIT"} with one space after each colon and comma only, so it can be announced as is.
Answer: {"value": 97209.8750, "unit": "kL"}
